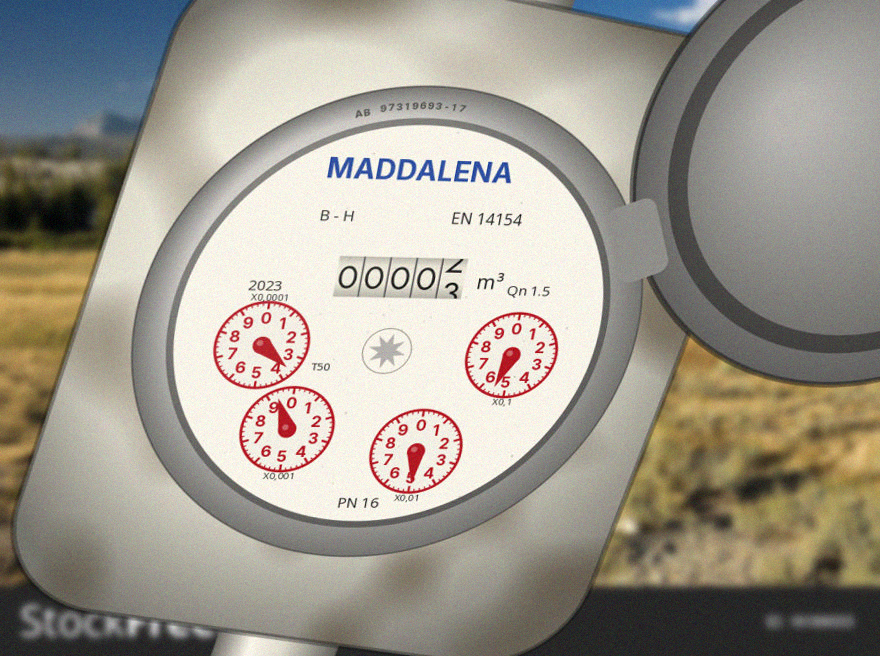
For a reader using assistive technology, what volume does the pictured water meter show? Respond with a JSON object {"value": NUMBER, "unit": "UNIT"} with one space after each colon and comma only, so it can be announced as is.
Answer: {"value": 2.5493, "unit": "m³"}
